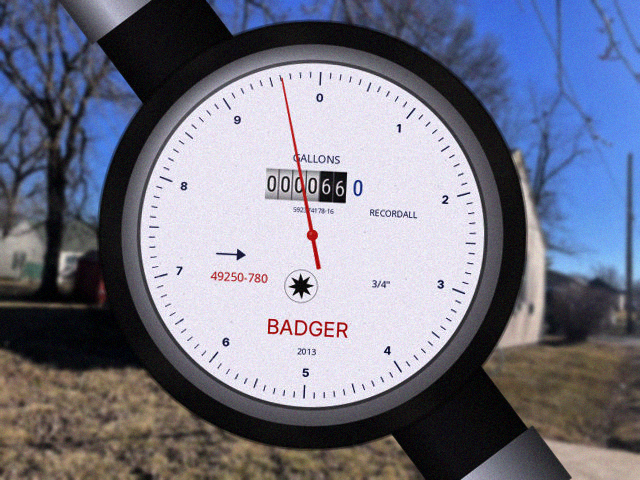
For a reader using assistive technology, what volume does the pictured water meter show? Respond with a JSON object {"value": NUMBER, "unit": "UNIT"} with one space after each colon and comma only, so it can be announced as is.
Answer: {"value": 659.6, "unit": "gal"}
